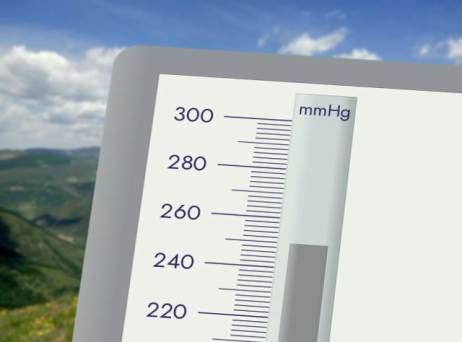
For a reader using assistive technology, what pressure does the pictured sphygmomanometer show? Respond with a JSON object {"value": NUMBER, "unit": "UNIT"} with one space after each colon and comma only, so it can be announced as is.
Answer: {"value": 250, "unit": "mmHg"}
